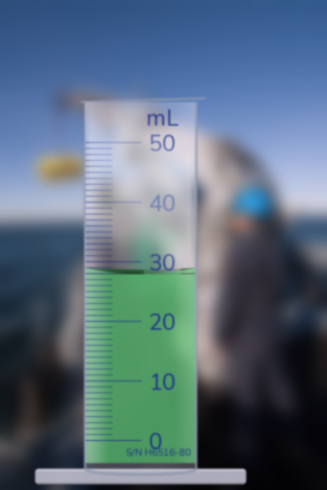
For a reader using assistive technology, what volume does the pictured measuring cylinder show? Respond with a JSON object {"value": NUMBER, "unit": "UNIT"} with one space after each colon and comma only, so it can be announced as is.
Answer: {"value": 28, "unit": "mL"}
